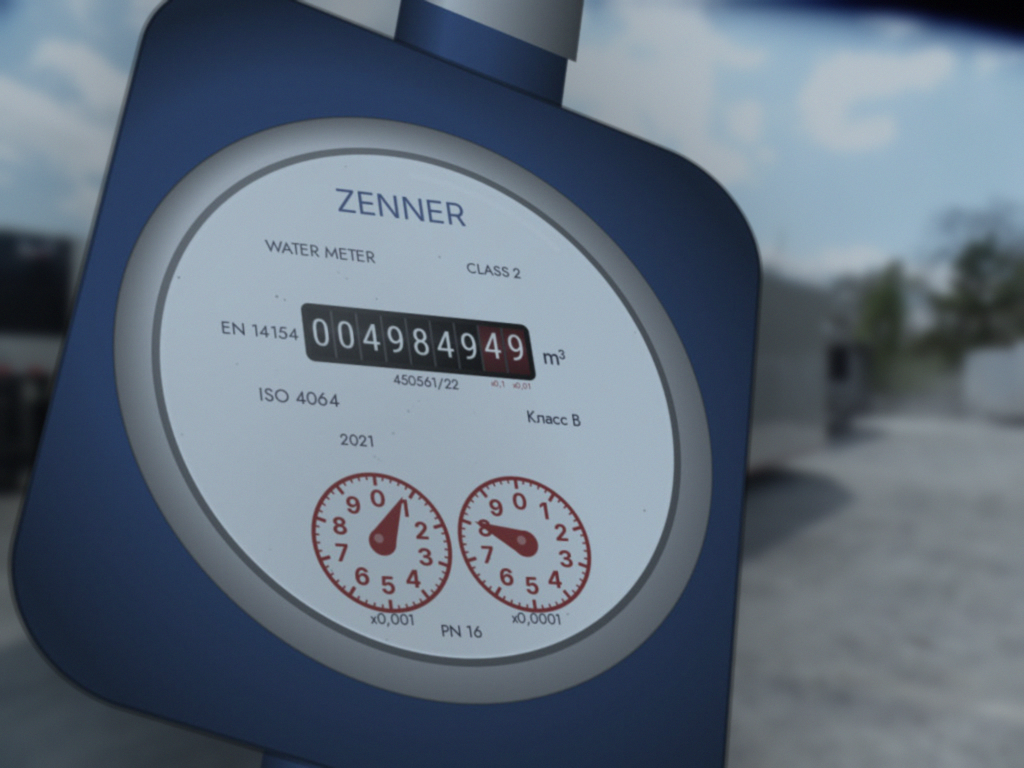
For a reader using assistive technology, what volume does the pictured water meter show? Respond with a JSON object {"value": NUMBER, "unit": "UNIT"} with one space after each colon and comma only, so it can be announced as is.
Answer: {"value": 49849.4908, "unit": "m³"}
